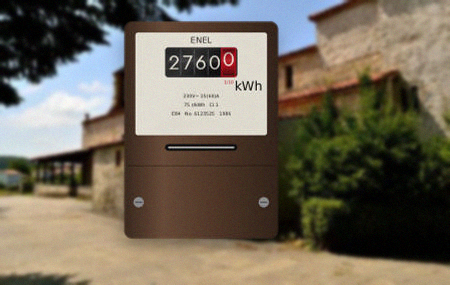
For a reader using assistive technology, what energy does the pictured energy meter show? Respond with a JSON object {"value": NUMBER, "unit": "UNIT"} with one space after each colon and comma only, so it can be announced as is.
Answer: {"value": 2760.0, "unit": "kWh"}
